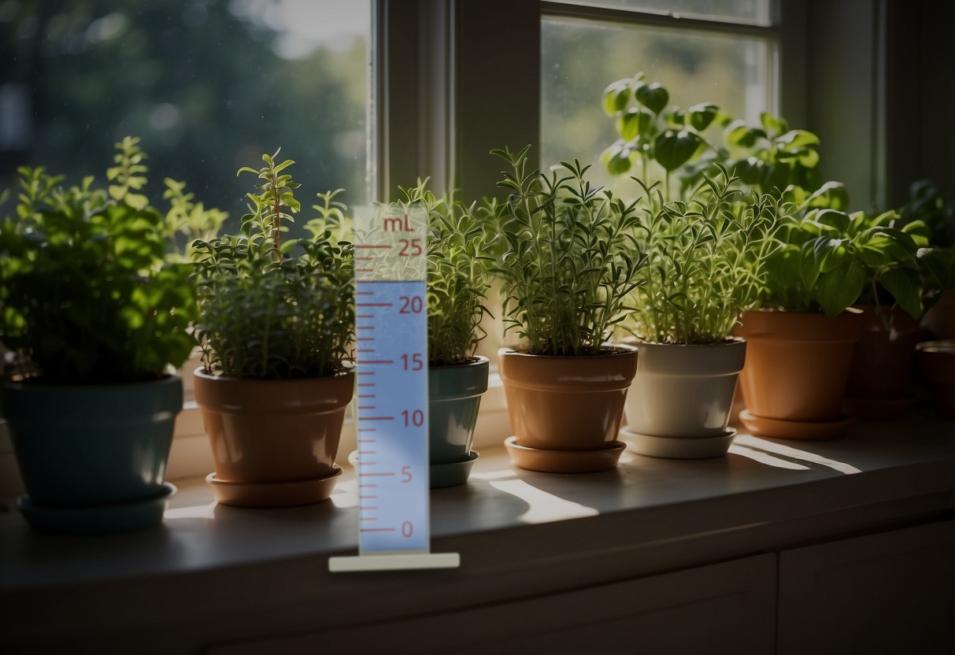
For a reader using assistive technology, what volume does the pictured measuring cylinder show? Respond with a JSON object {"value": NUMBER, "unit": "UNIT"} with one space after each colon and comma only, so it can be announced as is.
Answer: {"value": 22, "unit": "mL"}
